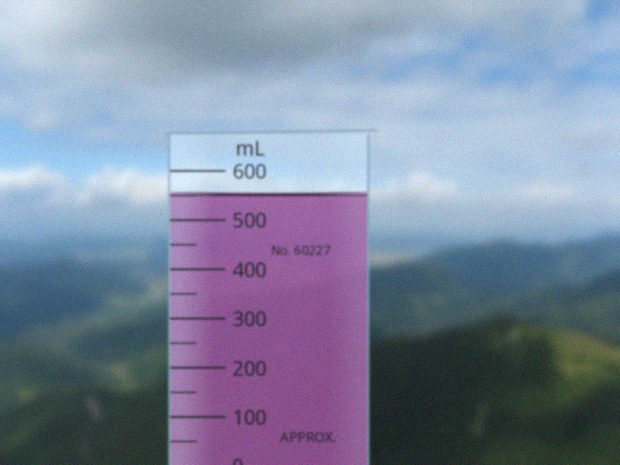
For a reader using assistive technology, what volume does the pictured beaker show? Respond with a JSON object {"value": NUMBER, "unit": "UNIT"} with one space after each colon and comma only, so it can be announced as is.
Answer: {"value": 550, "unit": "mL"}
